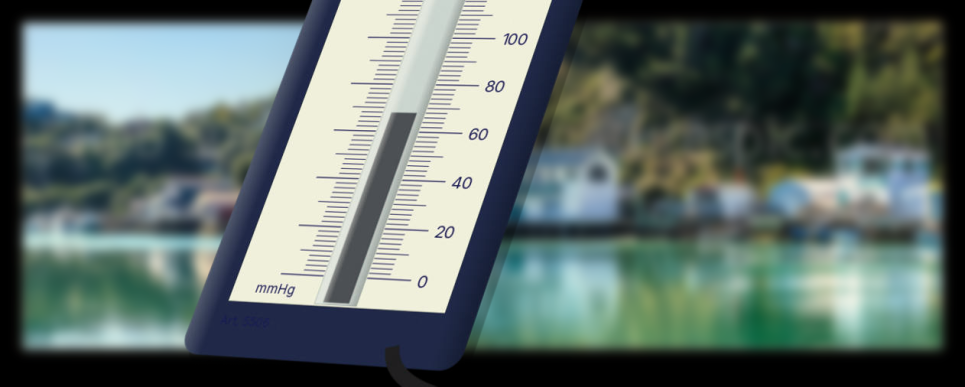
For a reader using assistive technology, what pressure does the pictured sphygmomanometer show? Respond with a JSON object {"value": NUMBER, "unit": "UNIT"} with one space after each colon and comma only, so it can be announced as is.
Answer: {"value": 68, "unit": "mmHg"}
